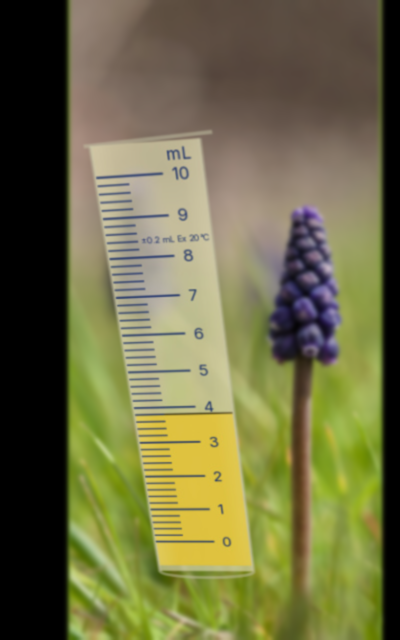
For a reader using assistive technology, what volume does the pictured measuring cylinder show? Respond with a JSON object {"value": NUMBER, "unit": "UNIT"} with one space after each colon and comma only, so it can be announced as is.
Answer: {"value": 3.8, "unit": "mL"}
